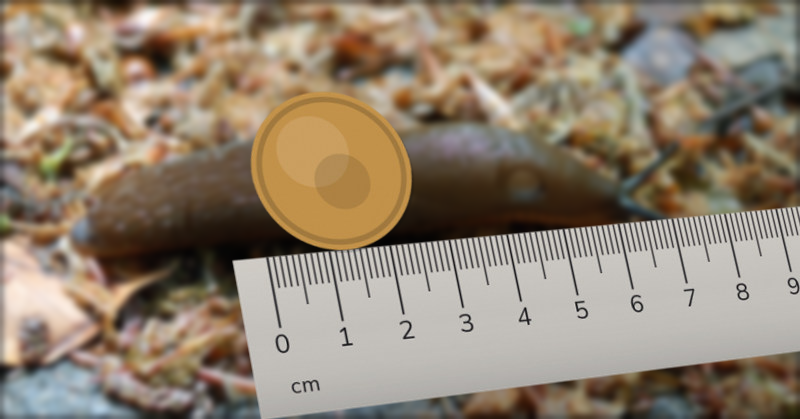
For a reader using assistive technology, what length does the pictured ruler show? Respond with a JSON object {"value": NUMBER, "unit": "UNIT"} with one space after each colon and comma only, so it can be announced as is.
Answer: {"value": 2.6, "unit": "cm"}
